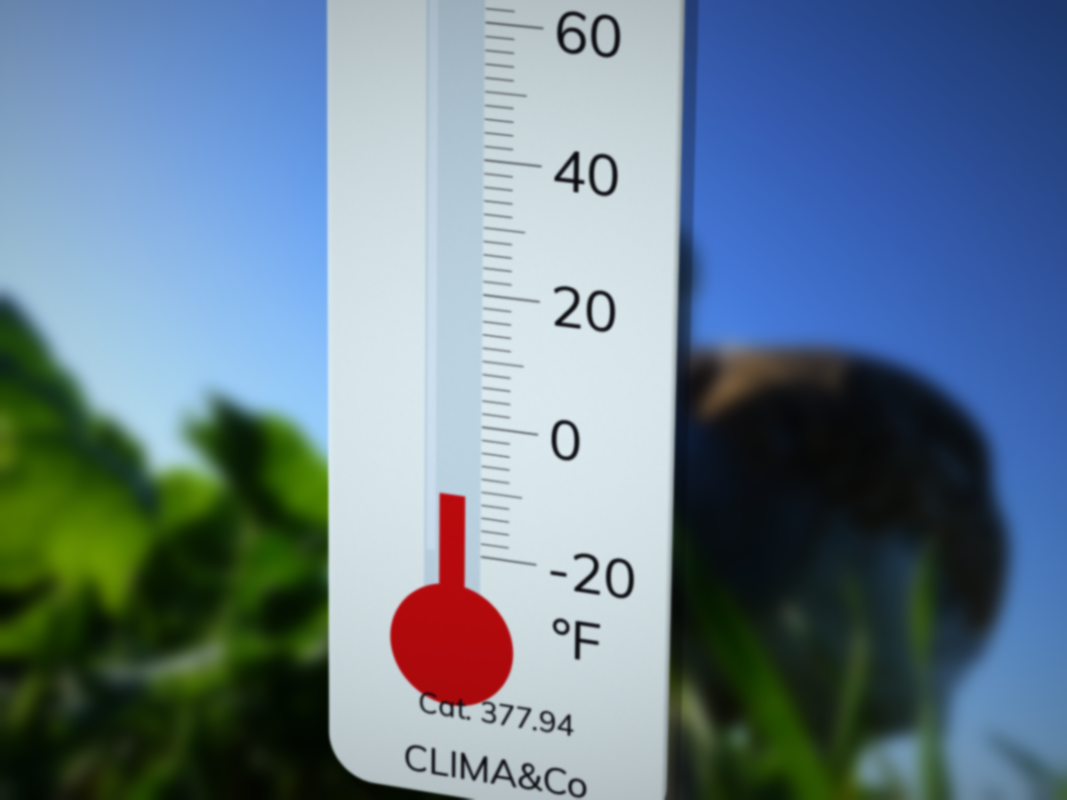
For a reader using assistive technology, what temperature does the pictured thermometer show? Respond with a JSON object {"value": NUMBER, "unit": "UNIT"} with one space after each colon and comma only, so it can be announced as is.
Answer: {"value": -11, "unit": "°F"}
